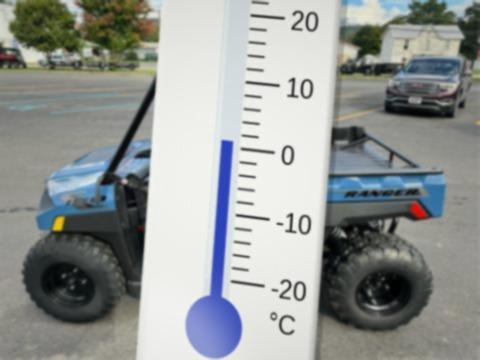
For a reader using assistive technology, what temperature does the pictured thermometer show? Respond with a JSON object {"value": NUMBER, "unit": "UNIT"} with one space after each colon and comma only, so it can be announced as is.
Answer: {"value": 1, "unit": "°C"}
